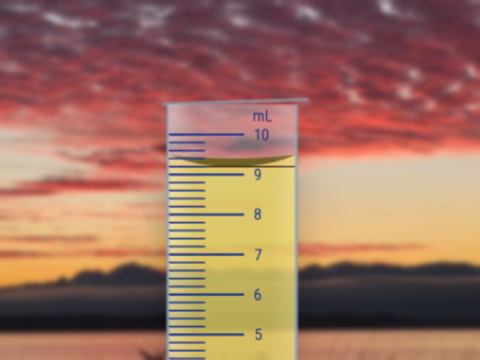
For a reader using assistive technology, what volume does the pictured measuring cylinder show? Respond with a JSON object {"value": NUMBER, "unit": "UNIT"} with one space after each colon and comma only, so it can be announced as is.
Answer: {"value": 9.2, "unit": "mL"}
